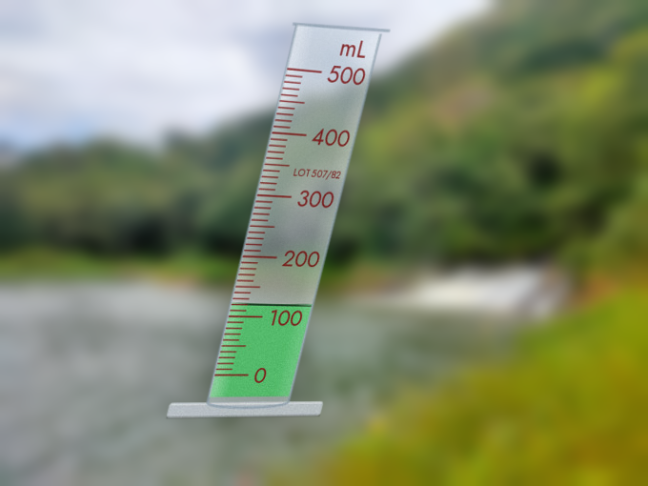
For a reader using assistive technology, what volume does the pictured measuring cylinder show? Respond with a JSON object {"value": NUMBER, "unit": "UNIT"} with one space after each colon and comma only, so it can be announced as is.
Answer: {"value": 120, "unit": "mL"}
